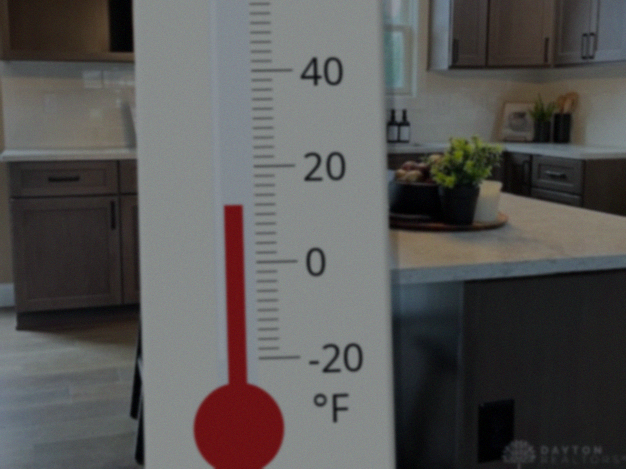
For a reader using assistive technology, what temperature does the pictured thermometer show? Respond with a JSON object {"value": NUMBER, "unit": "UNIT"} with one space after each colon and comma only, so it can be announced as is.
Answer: {"value": 12, "unit": "°F"}
